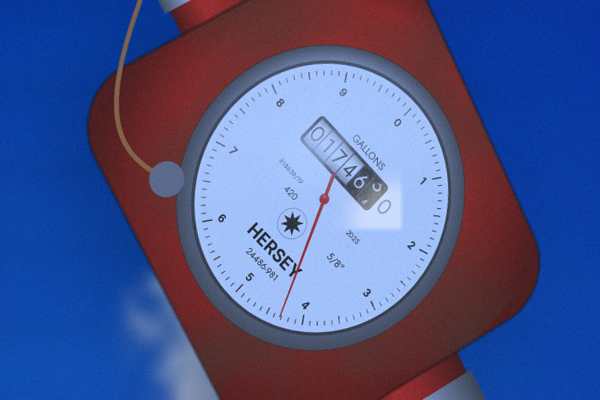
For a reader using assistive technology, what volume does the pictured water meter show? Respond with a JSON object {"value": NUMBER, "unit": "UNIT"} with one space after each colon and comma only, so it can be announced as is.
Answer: {"value": 174634.3, "unit": "gal"}
